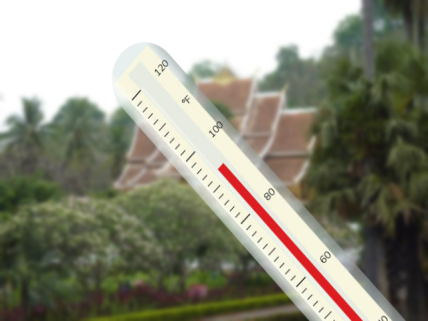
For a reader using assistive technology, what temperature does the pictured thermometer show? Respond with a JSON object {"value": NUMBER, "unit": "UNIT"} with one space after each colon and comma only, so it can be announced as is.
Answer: {"value": 93, "unit": "°F"}
